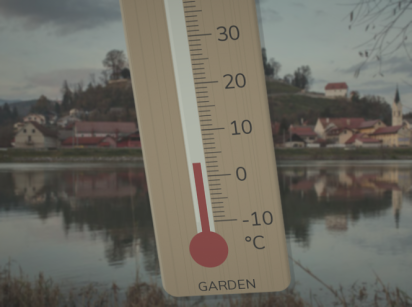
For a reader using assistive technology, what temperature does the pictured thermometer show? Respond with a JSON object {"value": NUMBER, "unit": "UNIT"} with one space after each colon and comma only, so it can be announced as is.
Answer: {"value": 3, "unit": "°C"}
